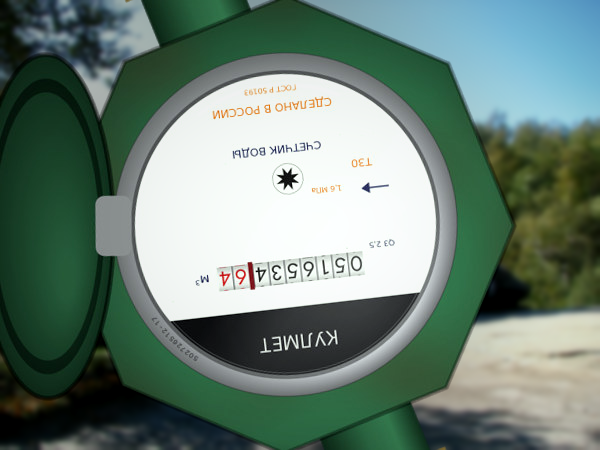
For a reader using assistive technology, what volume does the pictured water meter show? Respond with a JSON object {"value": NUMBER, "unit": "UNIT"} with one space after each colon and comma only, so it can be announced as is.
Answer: {"value": 516534.64, "unit": "m³"}
